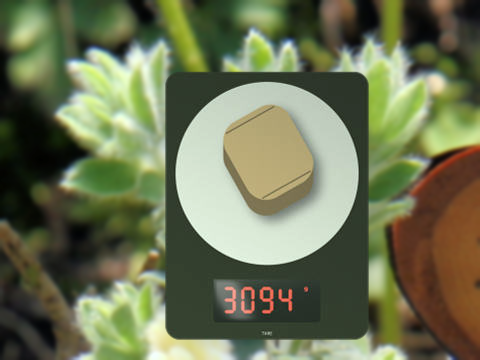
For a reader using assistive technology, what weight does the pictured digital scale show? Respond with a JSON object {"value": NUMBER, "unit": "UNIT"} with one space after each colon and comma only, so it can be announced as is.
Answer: {"value": 3094, "unit": "g"}
